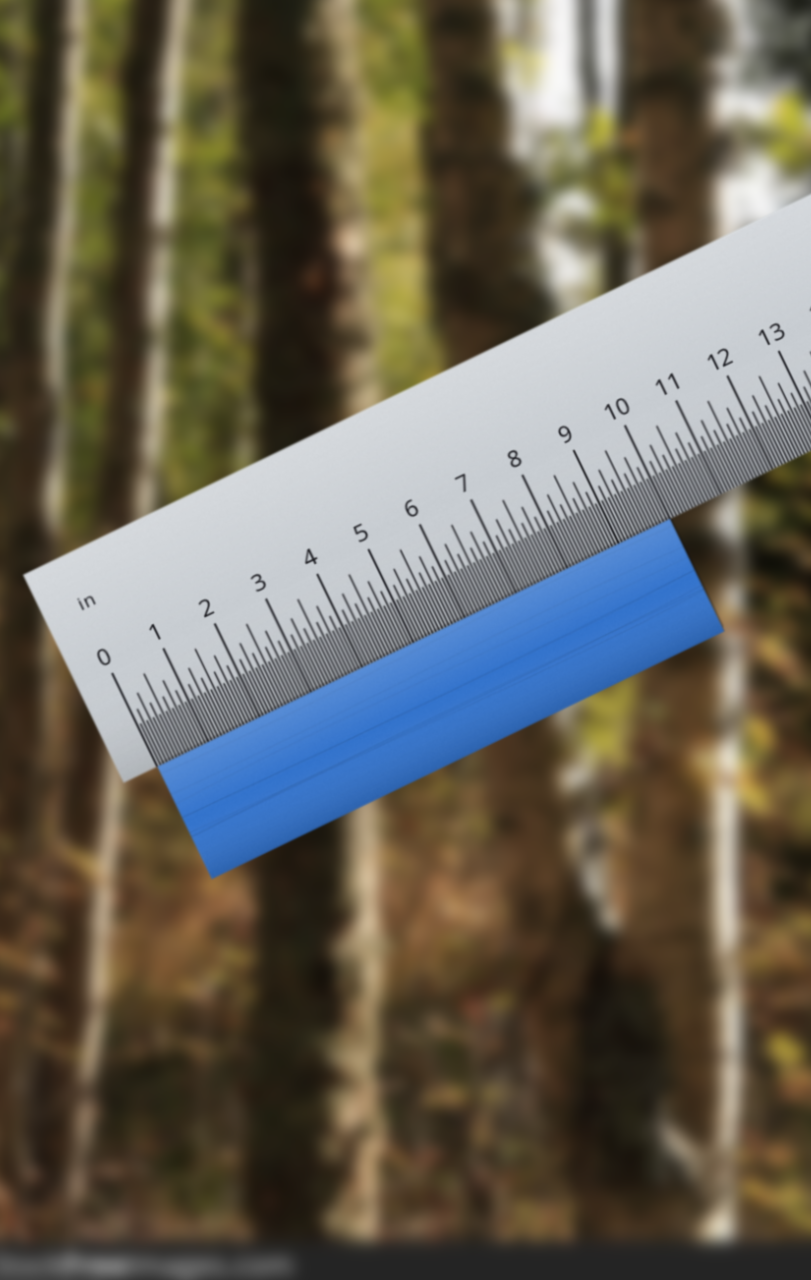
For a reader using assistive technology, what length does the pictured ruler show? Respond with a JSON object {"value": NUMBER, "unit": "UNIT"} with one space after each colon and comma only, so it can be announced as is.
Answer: {"value": 10, "unit": "in"}
